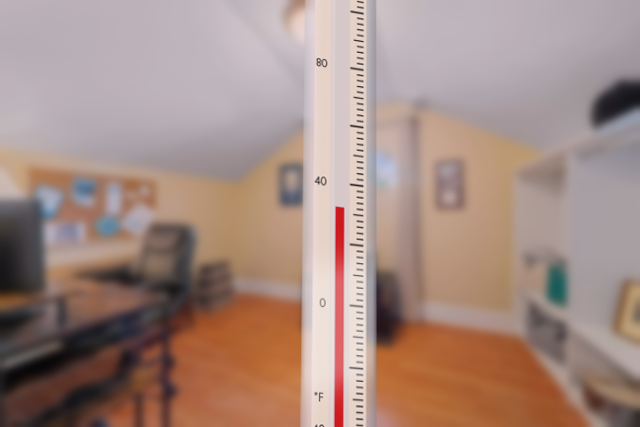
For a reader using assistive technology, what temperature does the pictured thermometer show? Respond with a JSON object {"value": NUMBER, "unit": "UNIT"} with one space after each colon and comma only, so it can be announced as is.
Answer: {"value": 32, "unit": "°F"}
